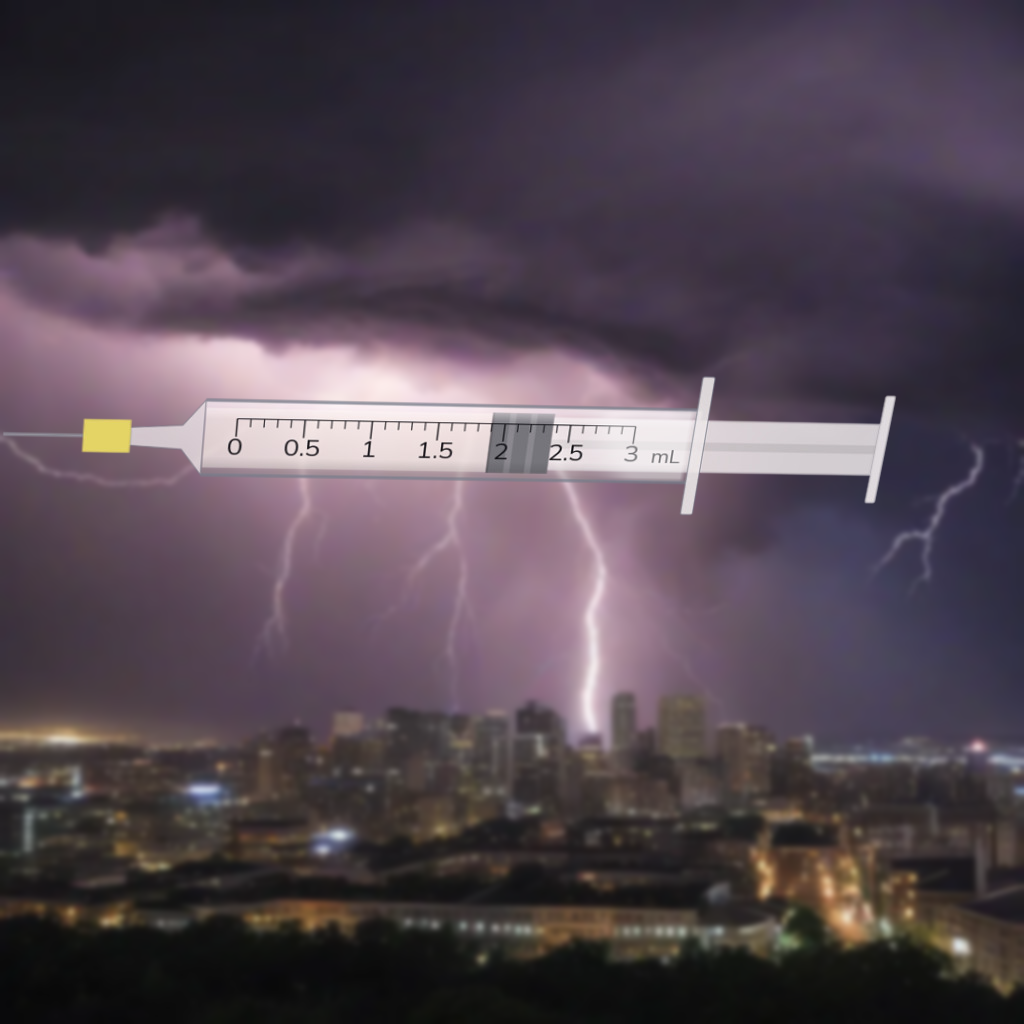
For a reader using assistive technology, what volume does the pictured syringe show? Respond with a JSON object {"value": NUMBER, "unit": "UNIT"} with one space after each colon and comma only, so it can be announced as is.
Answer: {"value": 1.9, "unit": "mL"}
